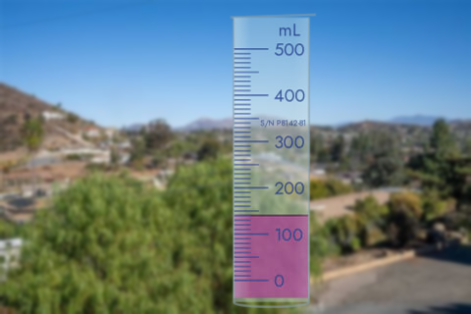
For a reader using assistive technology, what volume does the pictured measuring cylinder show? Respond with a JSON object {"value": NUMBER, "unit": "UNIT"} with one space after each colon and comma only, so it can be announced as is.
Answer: {"value": 140, "unit": "mL"}
